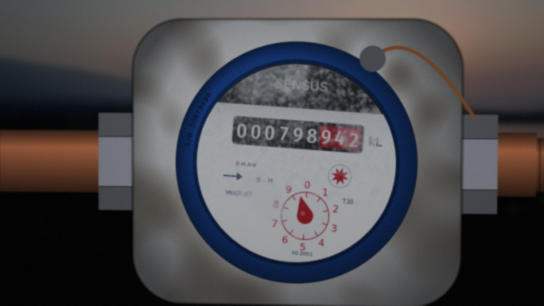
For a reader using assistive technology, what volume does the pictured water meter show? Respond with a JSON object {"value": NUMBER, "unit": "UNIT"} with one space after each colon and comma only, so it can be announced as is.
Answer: {"value": 798.9419, "unit": "kL"}
